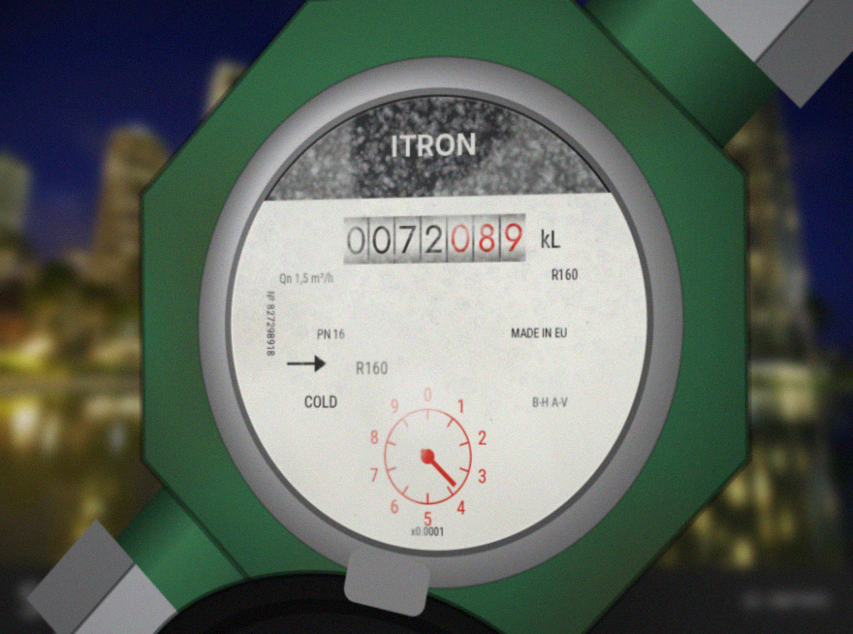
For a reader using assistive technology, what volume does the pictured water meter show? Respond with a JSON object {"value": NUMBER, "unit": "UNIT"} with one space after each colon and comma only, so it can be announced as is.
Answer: {"value": 72.0893, "unit": "kL"}
